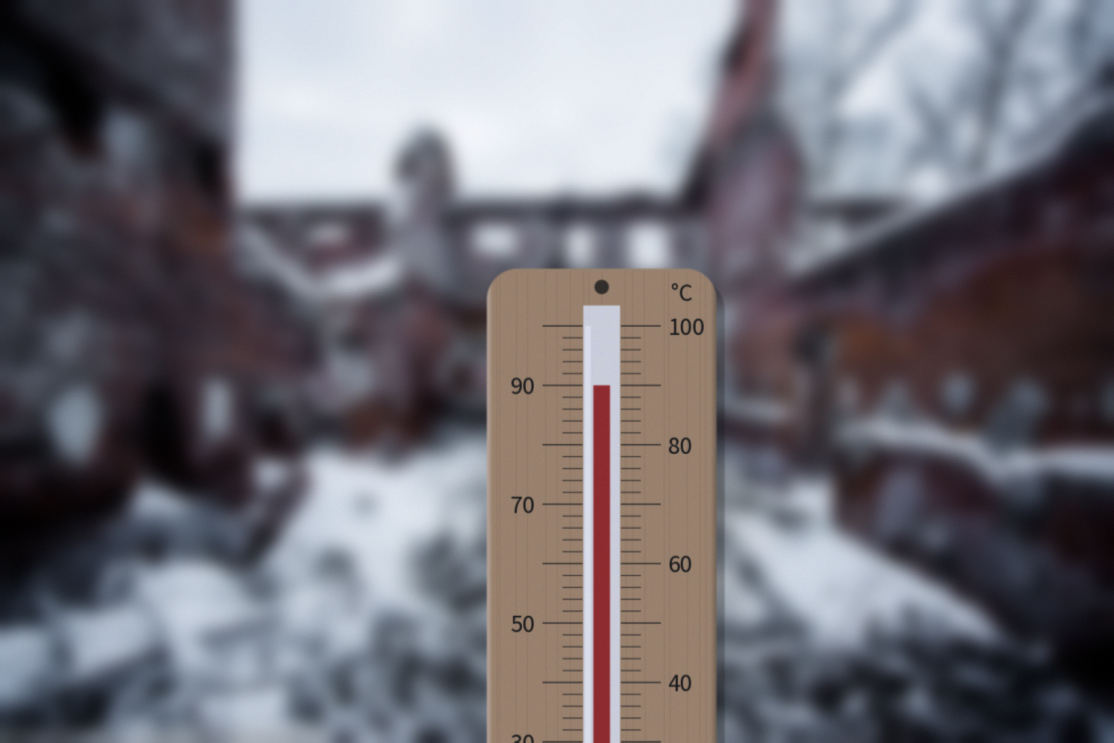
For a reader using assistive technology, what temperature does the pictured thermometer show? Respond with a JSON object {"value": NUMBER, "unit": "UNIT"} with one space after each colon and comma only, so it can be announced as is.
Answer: {"value": 90, "unit": "°C"}
